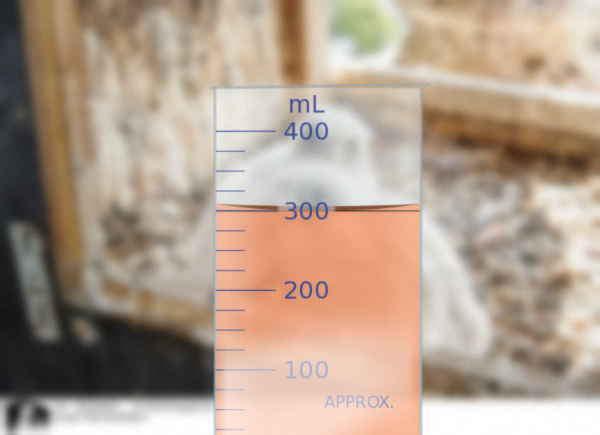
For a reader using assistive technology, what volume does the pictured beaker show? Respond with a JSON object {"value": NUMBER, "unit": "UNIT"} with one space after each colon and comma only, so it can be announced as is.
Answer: {"value": 300, "unit": "mL"}
